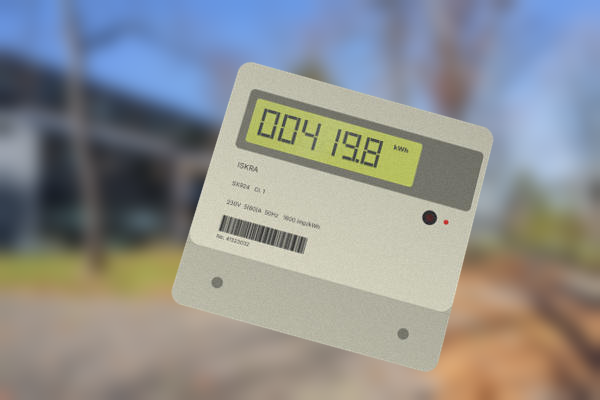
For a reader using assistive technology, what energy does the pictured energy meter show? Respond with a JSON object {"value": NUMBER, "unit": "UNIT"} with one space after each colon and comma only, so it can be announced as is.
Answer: {"value": 419.8, "unit": "kWh"}
